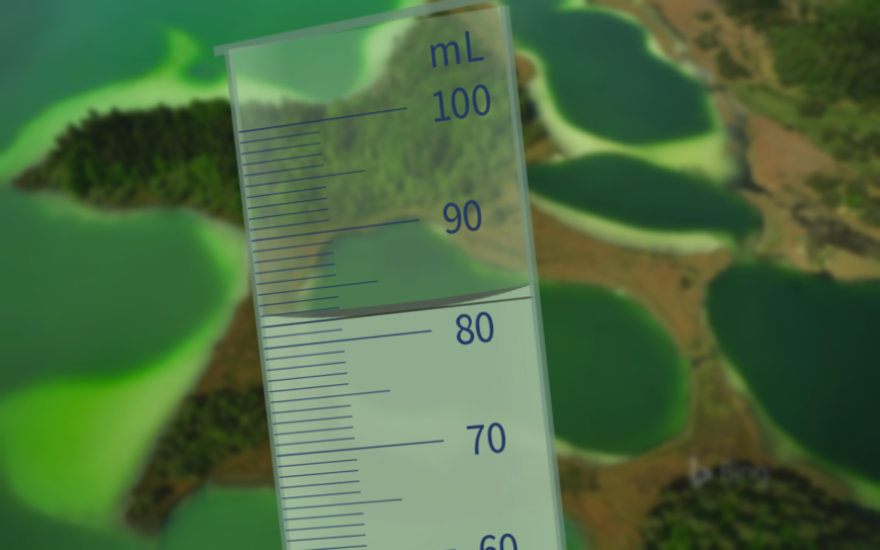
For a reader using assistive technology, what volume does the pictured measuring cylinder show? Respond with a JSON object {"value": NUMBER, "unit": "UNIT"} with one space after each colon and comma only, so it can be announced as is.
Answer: {"value": 82, "unit": "mL"}
